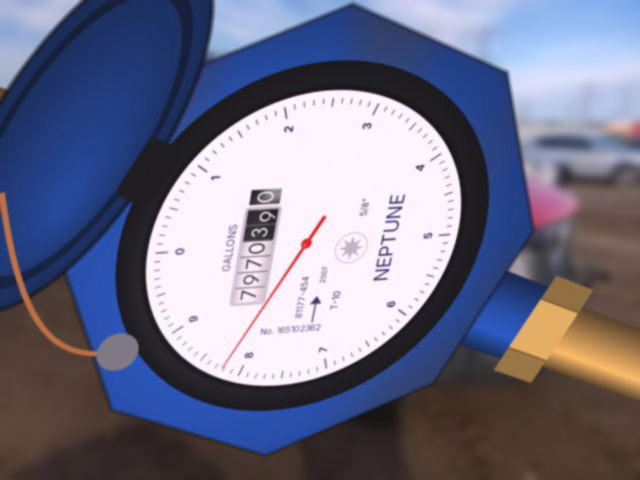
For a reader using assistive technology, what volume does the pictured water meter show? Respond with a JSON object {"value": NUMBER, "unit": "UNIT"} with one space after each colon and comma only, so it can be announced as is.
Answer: {"value": 7970388.2, "unit": "gal"}
